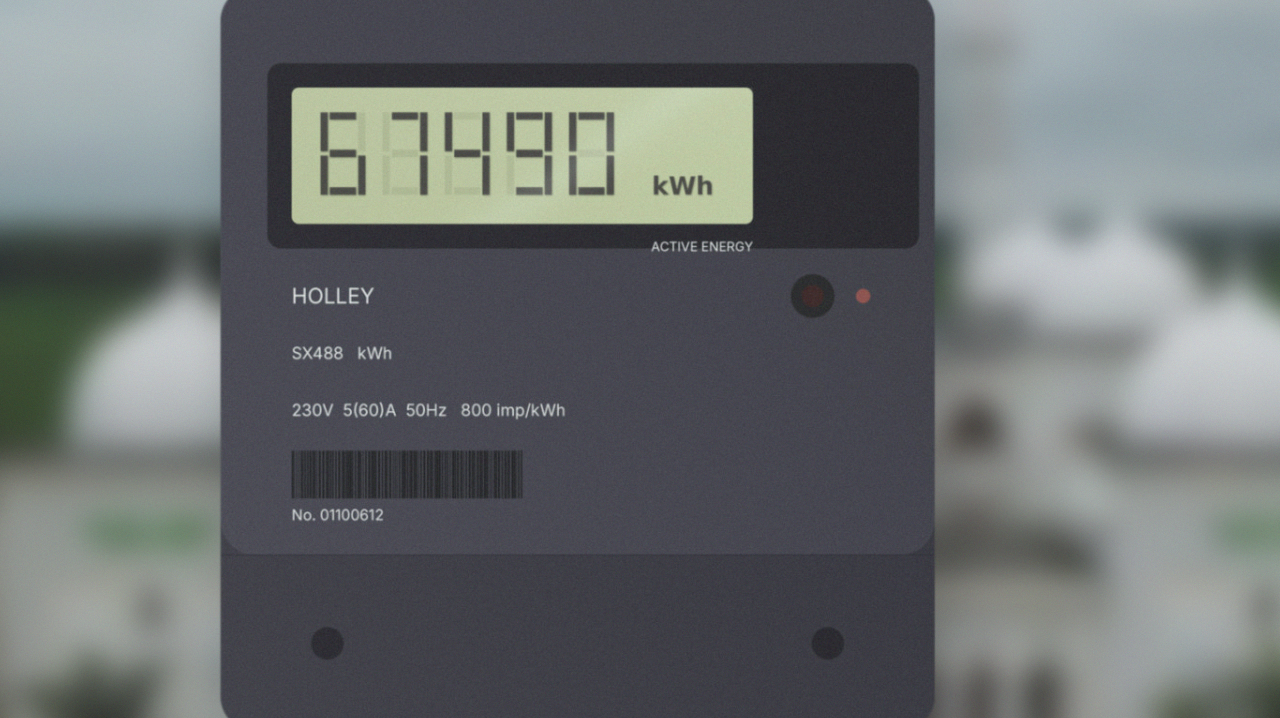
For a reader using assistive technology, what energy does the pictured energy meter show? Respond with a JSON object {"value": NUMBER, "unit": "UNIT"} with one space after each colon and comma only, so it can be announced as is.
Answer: {"value": 67490, "unit": "kWh"}
